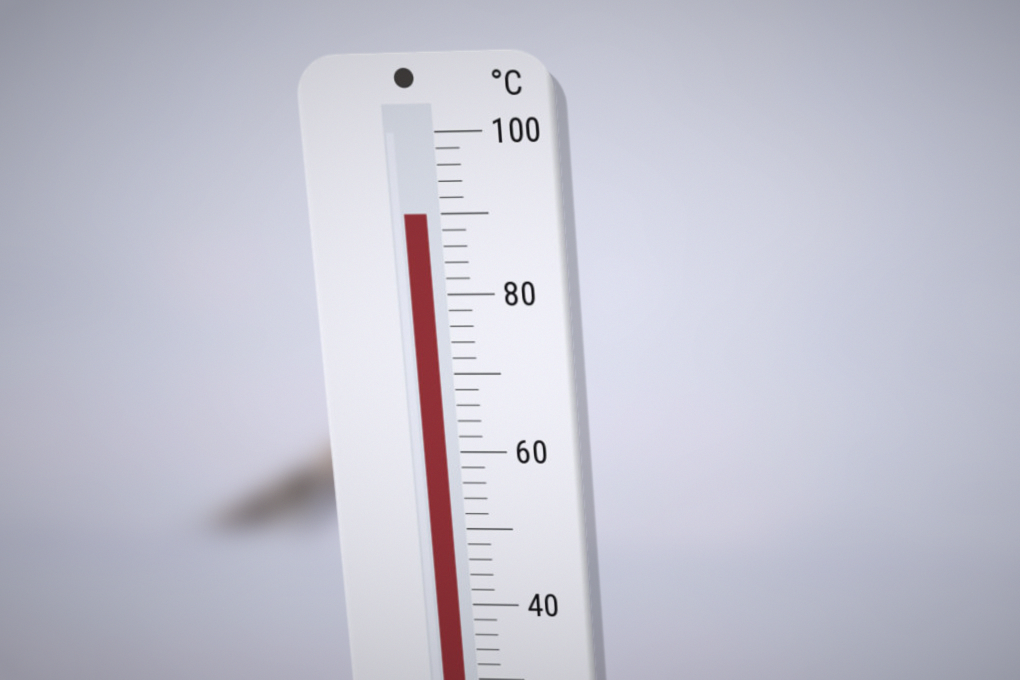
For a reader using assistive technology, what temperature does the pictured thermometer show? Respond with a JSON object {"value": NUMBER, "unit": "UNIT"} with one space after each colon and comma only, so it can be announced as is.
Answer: {"value": 90, "unit": "°C"}
